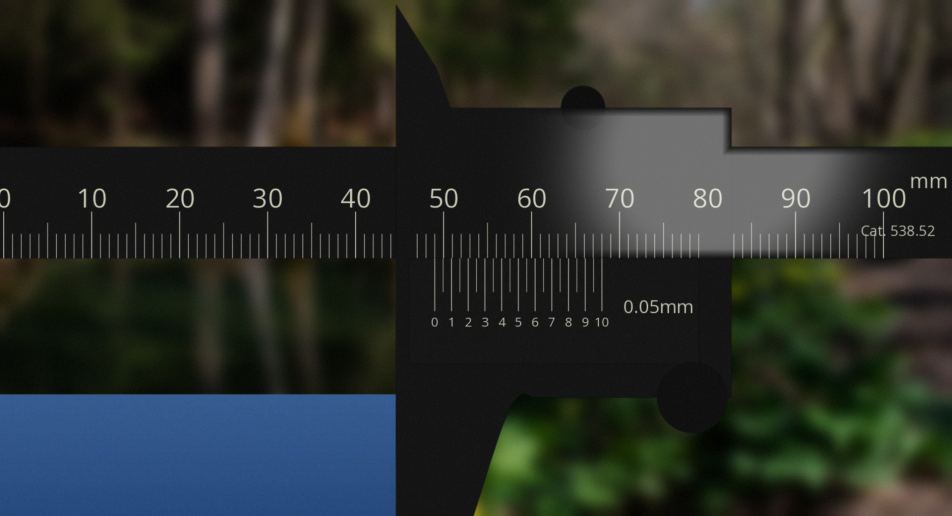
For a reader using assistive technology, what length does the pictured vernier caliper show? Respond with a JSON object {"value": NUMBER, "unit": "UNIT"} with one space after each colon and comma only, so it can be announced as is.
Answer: {"value": 49.0, "unit": "mm"}
